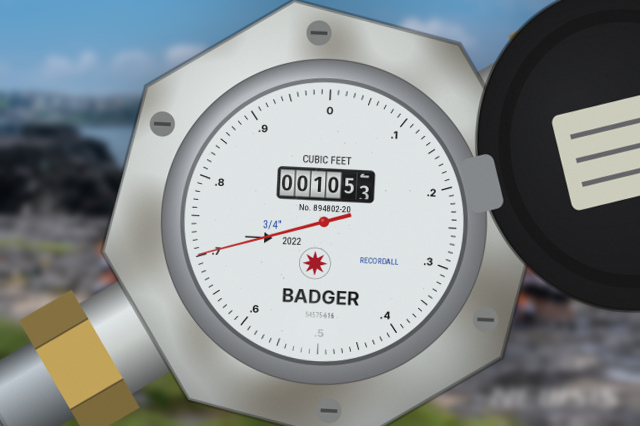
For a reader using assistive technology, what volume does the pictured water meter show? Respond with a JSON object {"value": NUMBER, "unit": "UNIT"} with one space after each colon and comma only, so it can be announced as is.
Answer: {"value": 1052.70, "unit": "ft³"}
